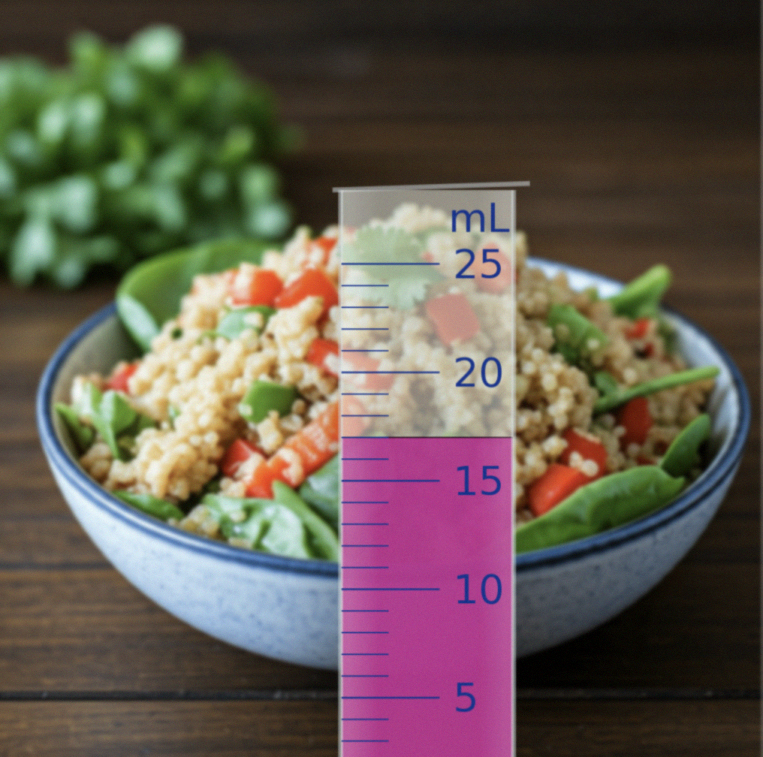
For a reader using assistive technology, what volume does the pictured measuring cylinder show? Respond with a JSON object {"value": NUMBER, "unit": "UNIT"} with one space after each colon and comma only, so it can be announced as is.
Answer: {"value": 17, "unit": "mL"}
